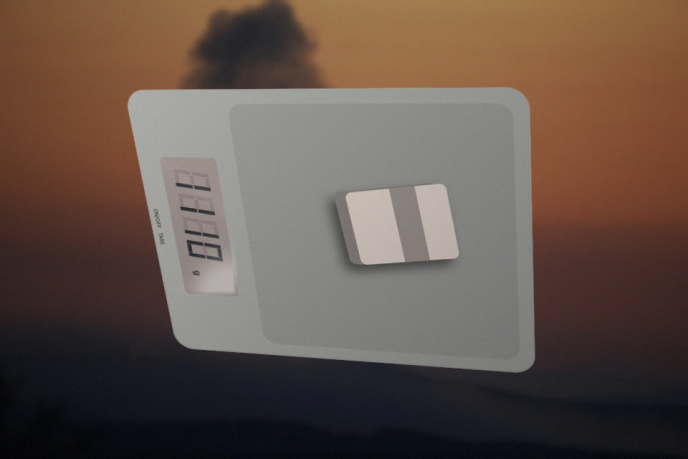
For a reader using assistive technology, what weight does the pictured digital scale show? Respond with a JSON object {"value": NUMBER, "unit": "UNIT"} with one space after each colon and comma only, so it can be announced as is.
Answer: {"value": 1110, "unit": "g"}
